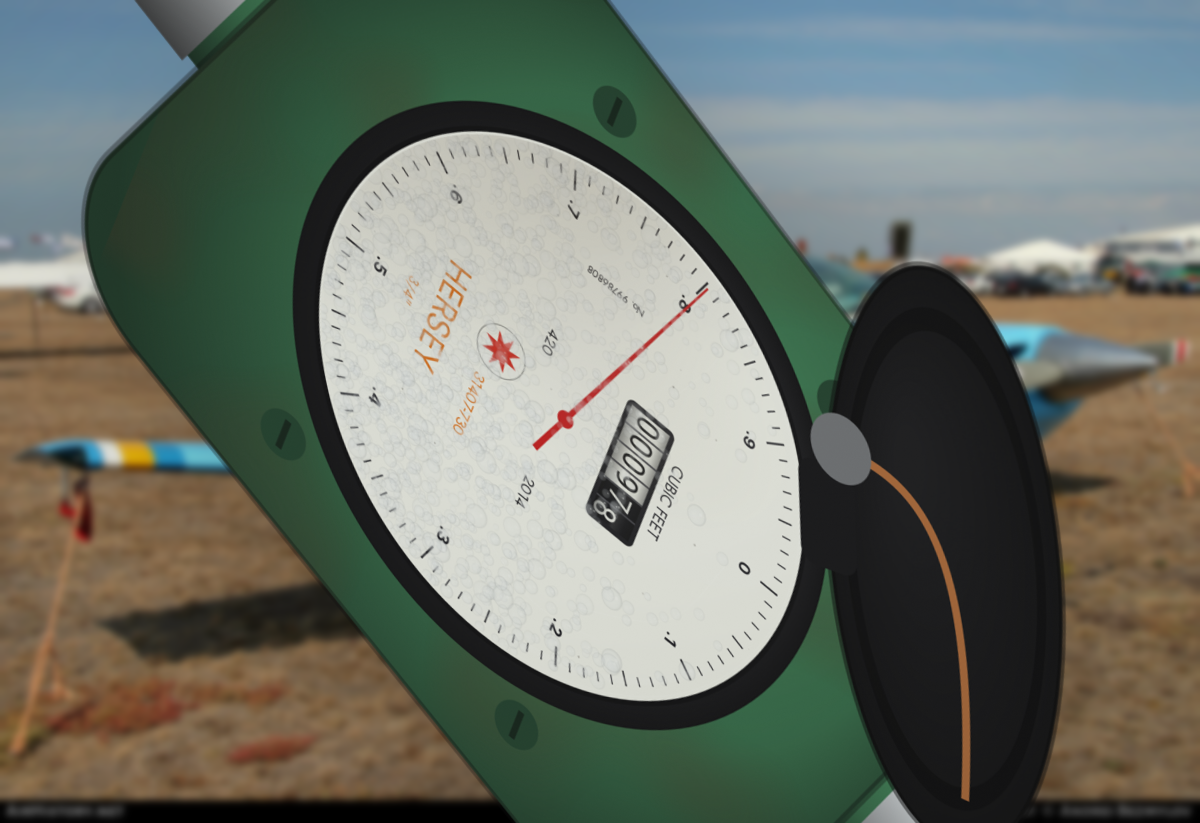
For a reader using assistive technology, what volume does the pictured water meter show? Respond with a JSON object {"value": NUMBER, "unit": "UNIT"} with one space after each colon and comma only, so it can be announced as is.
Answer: {"value": 977.80, "unit": "ft³"}
